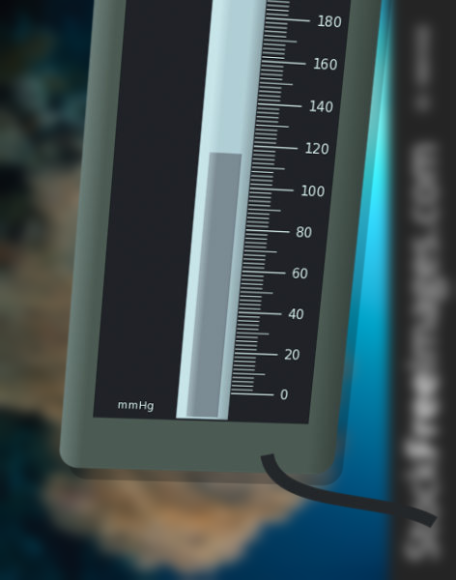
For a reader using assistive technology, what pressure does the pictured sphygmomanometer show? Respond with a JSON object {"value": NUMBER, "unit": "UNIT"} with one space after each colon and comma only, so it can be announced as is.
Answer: {"value": 116, "unit": "mmHg"}
